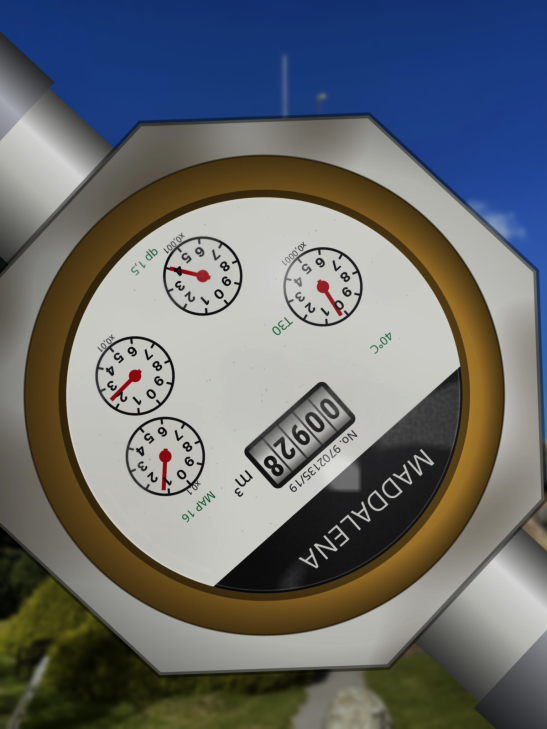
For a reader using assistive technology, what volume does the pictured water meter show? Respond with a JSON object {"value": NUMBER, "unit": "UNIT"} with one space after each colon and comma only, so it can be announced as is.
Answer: {"value": 928.1240, "unit": "m³"}
